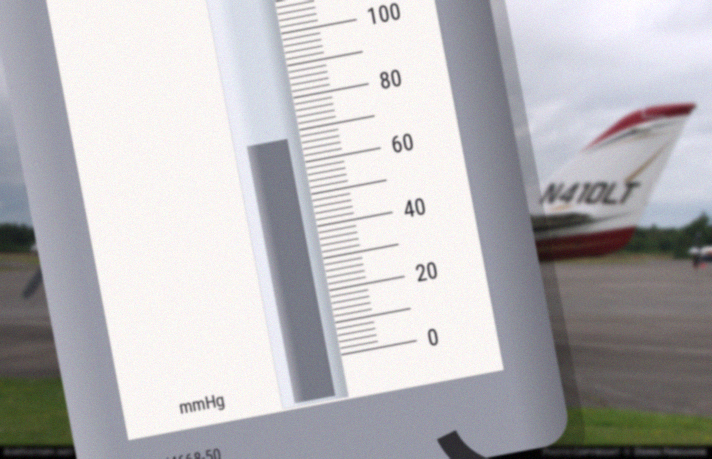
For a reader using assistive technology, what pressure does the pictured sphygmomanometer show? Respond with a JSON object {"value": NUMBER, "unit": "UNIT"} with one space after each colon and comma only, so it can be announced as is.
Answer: {"value": 68, "unit": "mmHg"}
